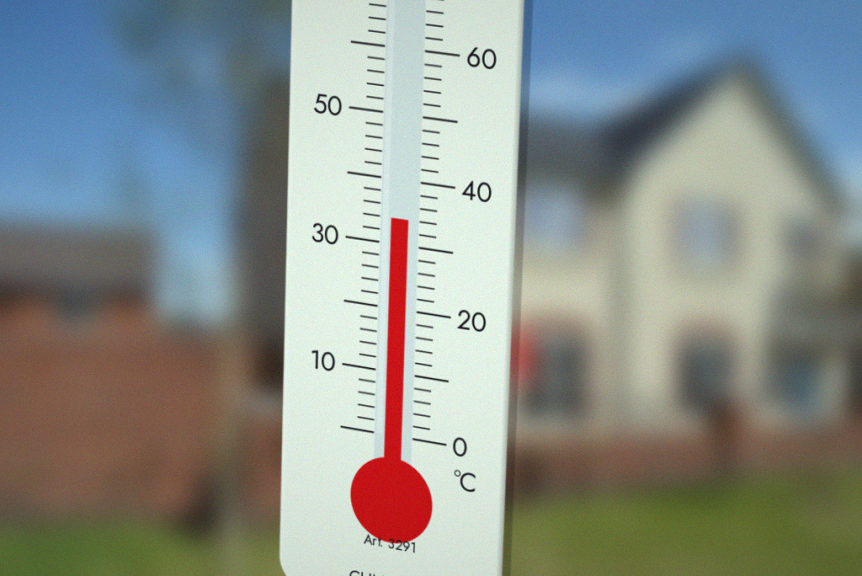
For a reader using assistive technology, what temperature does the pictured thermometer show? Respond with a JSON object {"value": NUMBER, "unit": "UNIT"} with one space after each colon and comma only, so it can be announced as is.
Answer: {"value": 34, "unit": "°C"}
